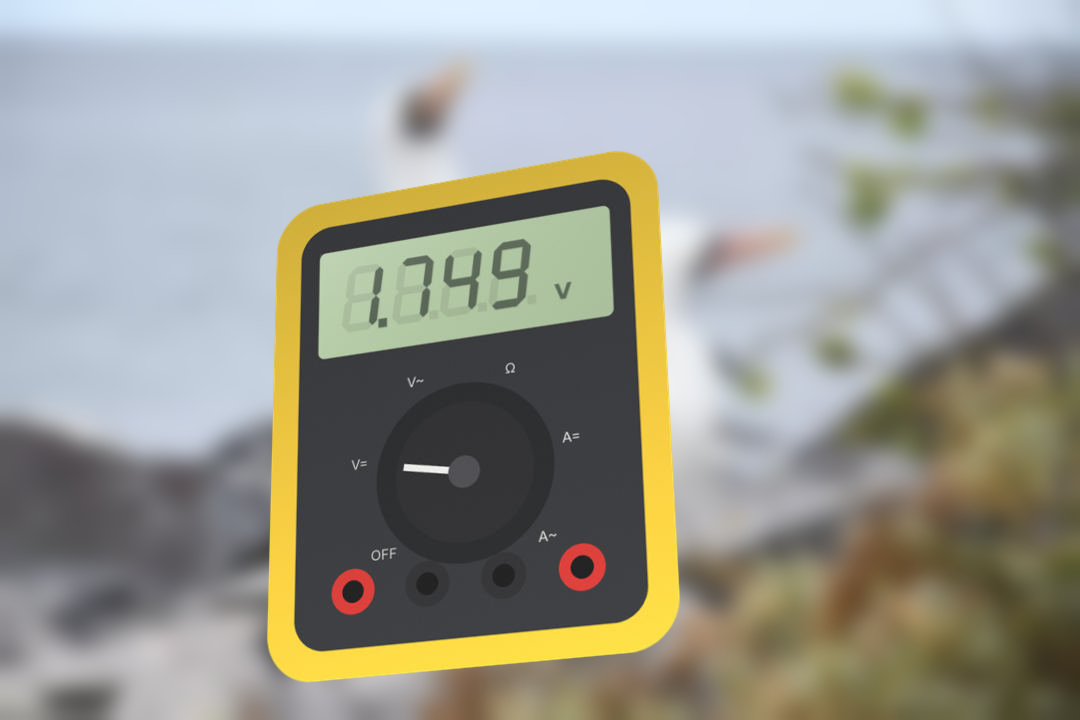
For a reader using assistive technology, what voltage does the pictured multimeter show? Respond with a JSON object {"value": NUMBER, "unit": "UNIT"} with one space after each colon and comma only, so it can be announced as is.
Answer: {"value": 1.749, "unit": "V"}
